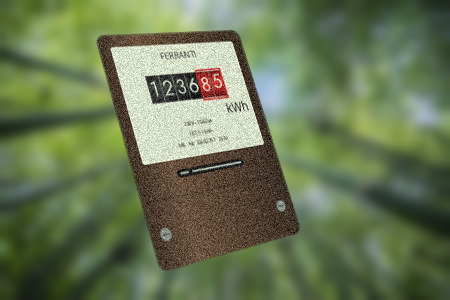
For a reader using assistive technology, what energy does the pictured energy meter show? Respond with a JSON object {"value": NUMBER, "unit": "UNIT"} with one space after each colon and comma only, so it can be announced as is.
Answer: {"value": 1236.85, "unit": "kWh"}
